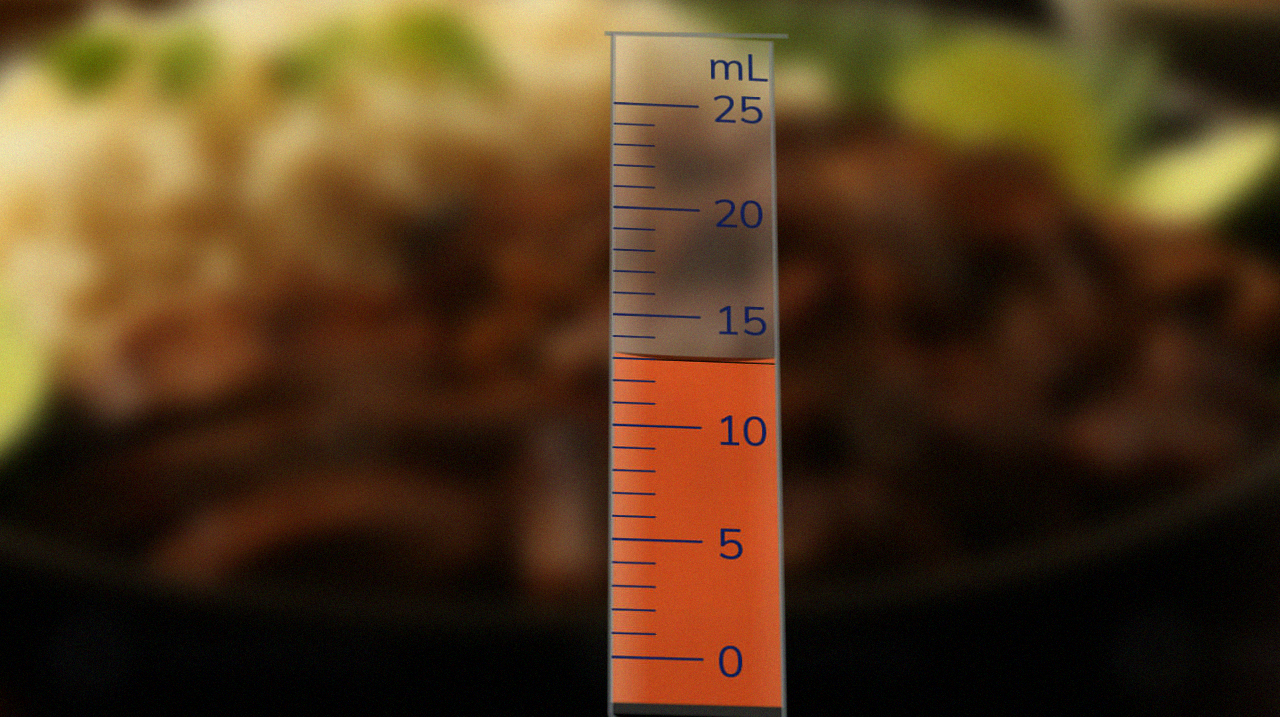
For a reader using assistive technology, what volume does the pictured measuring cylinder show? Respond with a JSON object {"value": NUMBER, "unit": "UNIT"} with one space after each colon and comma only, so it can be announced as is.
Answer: {"value": 13, "unit": "mL"}
